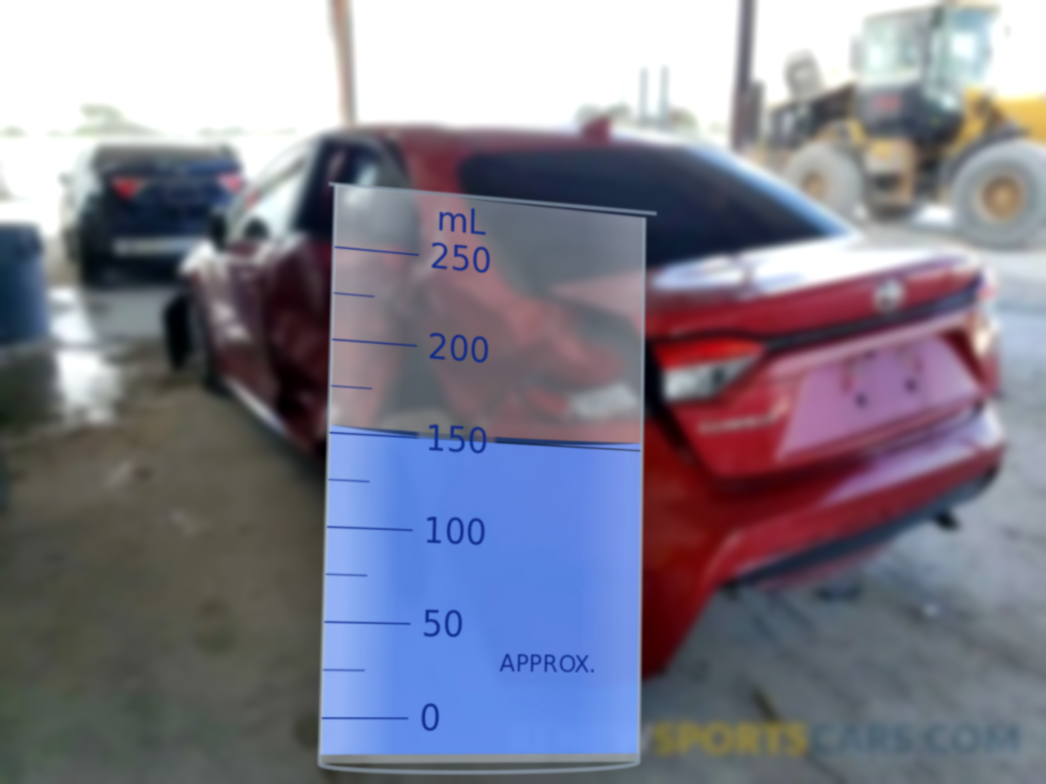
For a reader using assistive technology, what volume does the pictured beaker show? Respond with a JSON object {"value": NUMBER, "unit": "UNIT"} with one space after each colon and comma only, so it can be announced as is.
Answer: {"value": 150, "unit": "mL"}
